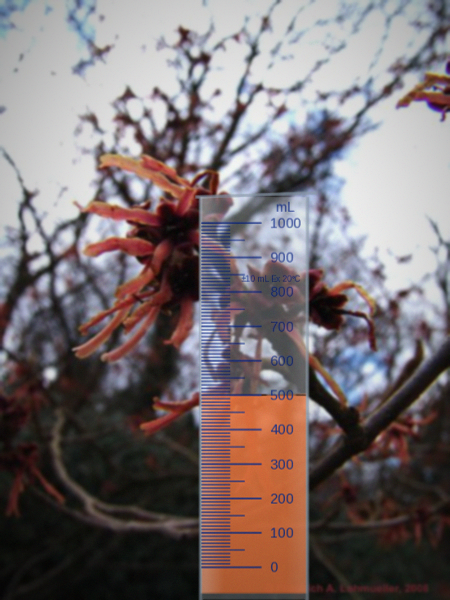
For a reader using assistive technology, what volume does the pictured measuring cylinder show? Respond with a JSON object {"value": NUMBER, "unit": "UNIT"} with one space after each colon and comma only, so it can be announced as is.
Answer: {"value": 500, "unit": "mL"}
